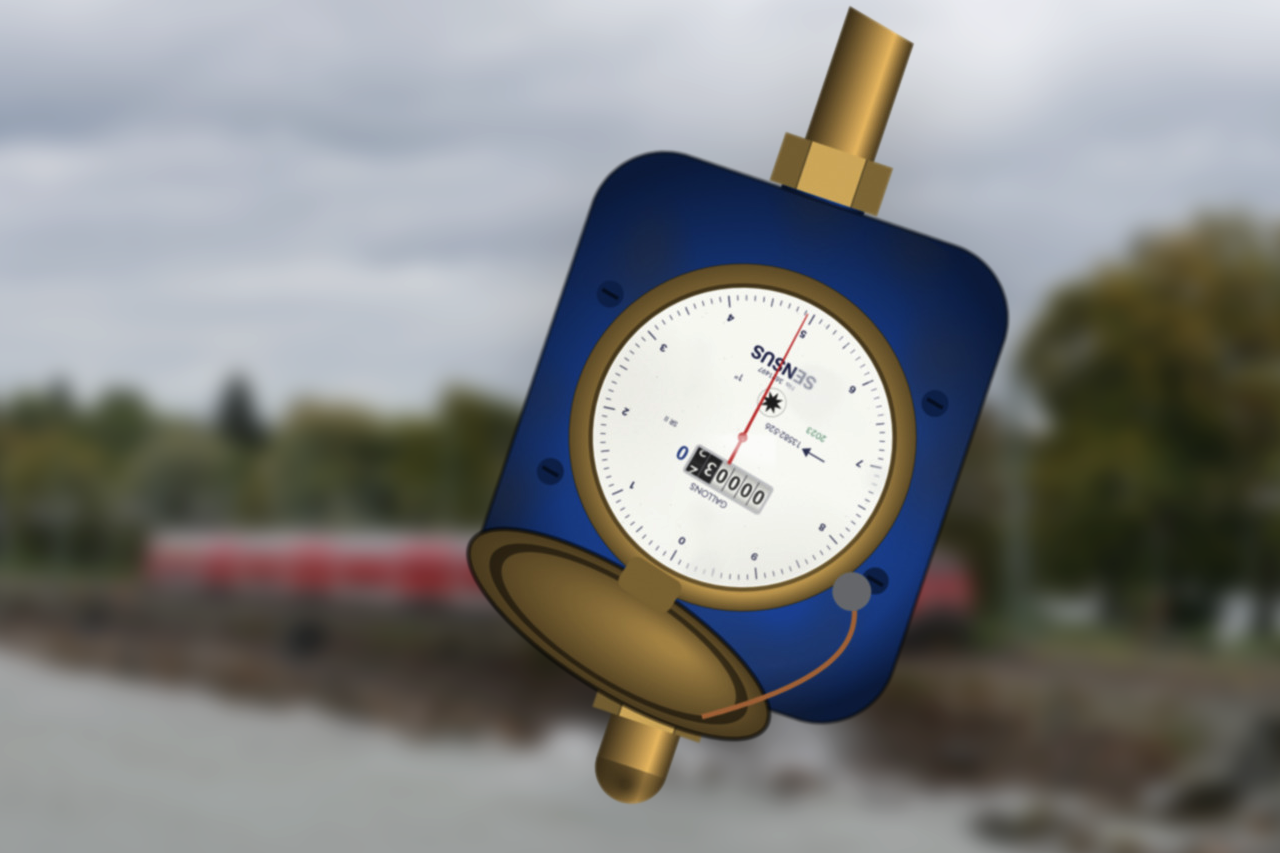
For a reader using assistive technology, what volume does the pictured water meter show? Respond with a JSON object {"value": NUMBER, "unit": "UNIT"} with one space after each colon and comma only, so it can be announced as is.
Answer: {"value": 324.9, "unit": "gal"}
